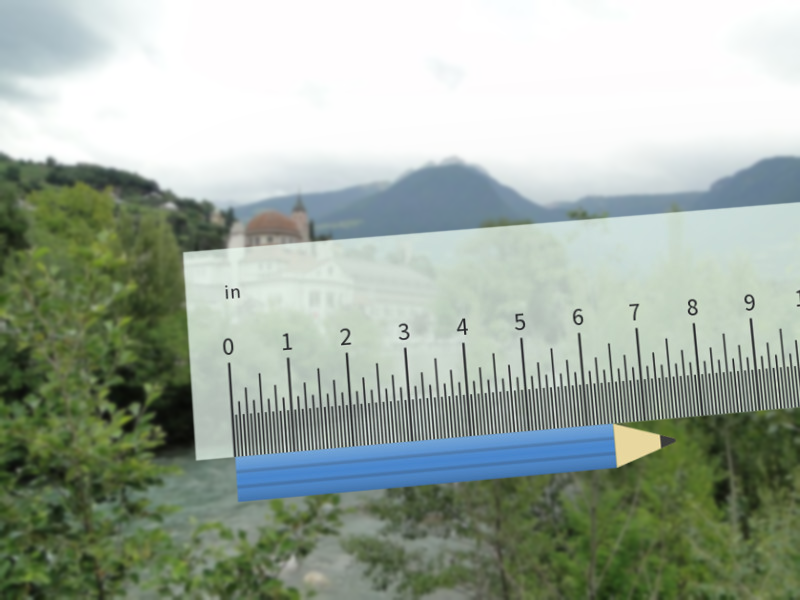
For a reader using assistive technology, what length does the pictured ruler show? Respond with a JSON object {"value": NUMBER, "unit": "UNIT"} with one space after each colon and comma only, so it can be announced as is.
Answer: {"value": 7.5, "unit": "in"}
